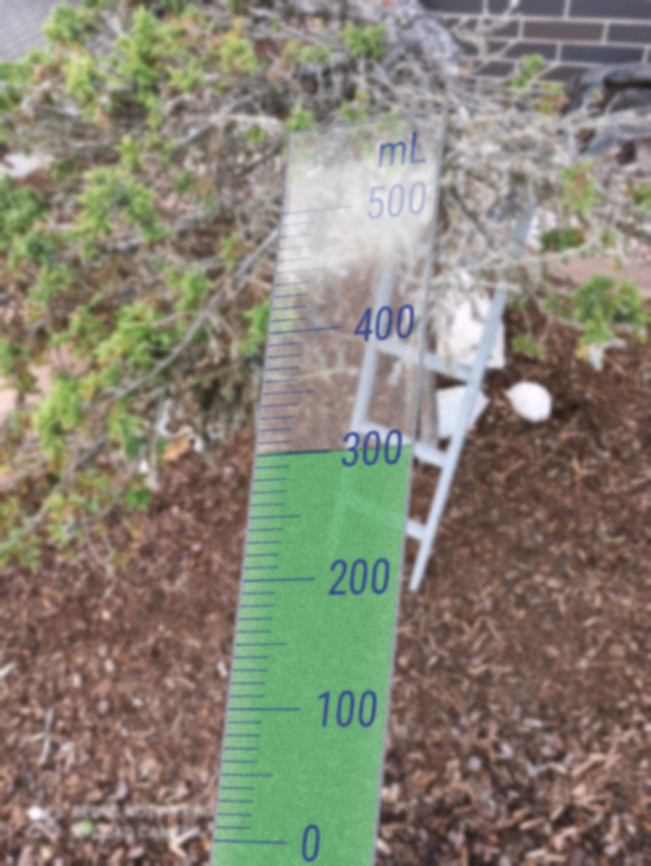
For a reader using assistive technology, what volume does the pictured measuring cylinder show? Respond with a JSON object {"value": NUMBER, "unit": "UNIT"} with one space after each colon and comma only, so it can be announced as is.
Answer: {"value": 300, "unit": "mL"}
